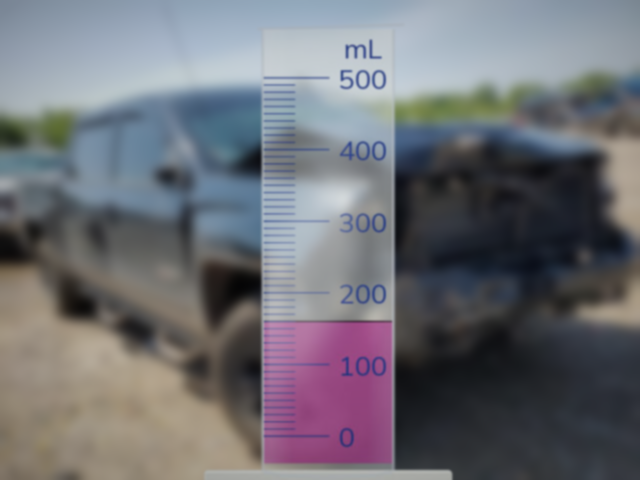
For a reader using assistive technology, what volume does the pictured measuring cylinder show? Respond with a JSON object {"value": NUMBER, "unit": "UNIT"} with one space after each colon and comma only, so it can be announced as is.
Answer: {"value": 160, "unit": "mL"}
